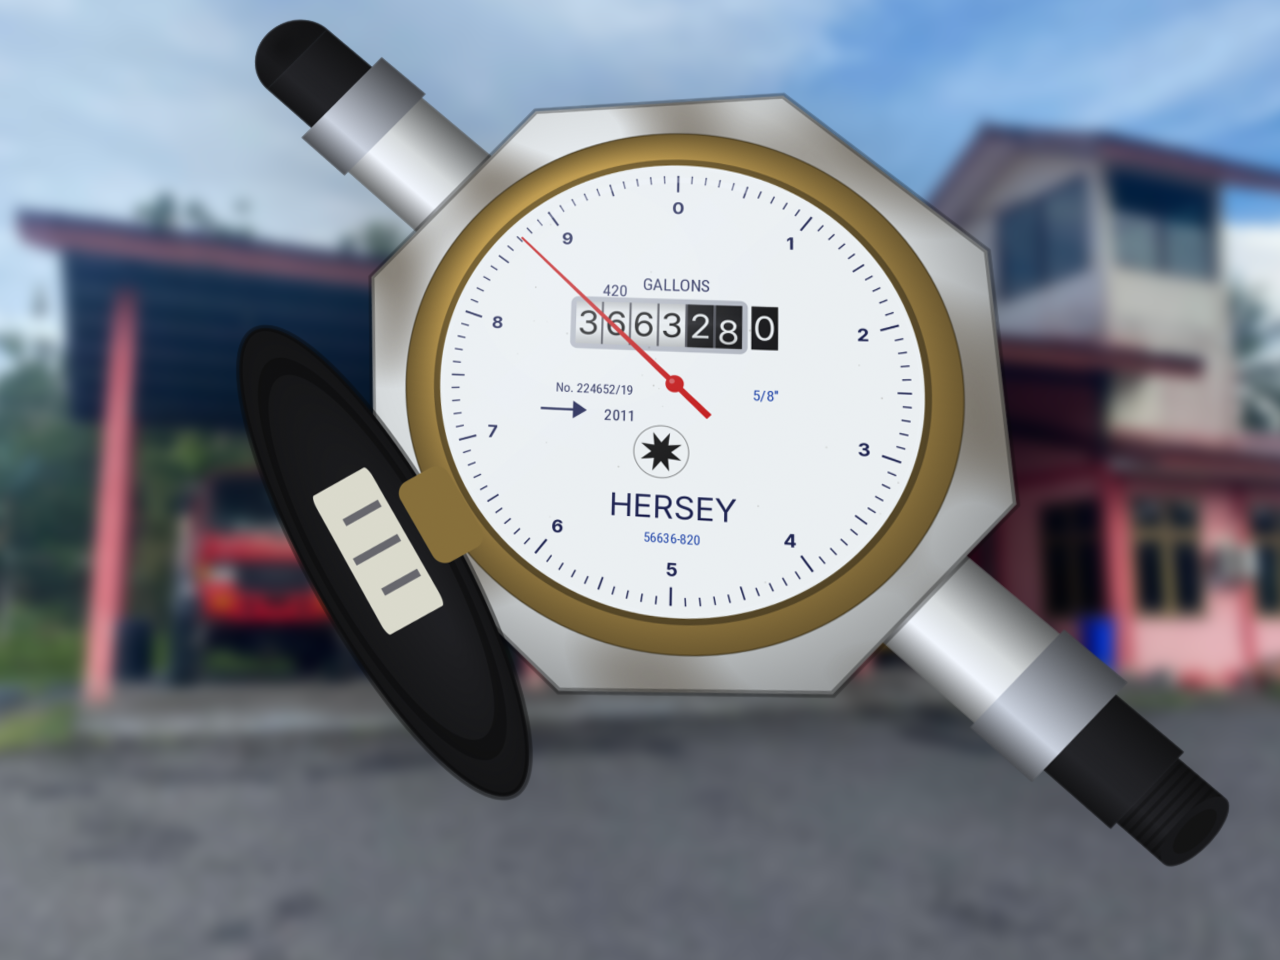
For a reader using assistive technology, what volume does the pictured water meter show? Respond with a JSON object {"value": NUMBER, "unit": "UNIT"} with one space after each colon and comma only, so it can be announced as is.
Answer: {"value": 3663278.7, "unit": "gal"}
